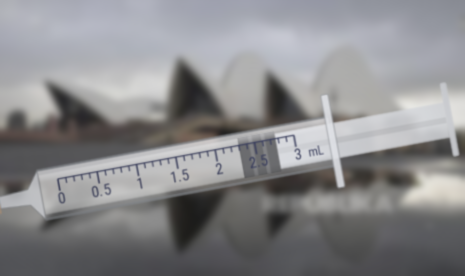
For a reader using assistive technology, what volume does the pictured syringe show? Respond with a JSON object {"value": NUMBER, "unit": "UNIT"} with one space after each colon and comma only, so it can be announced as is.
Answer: {"value": 2.3, "unit": "mL"}
